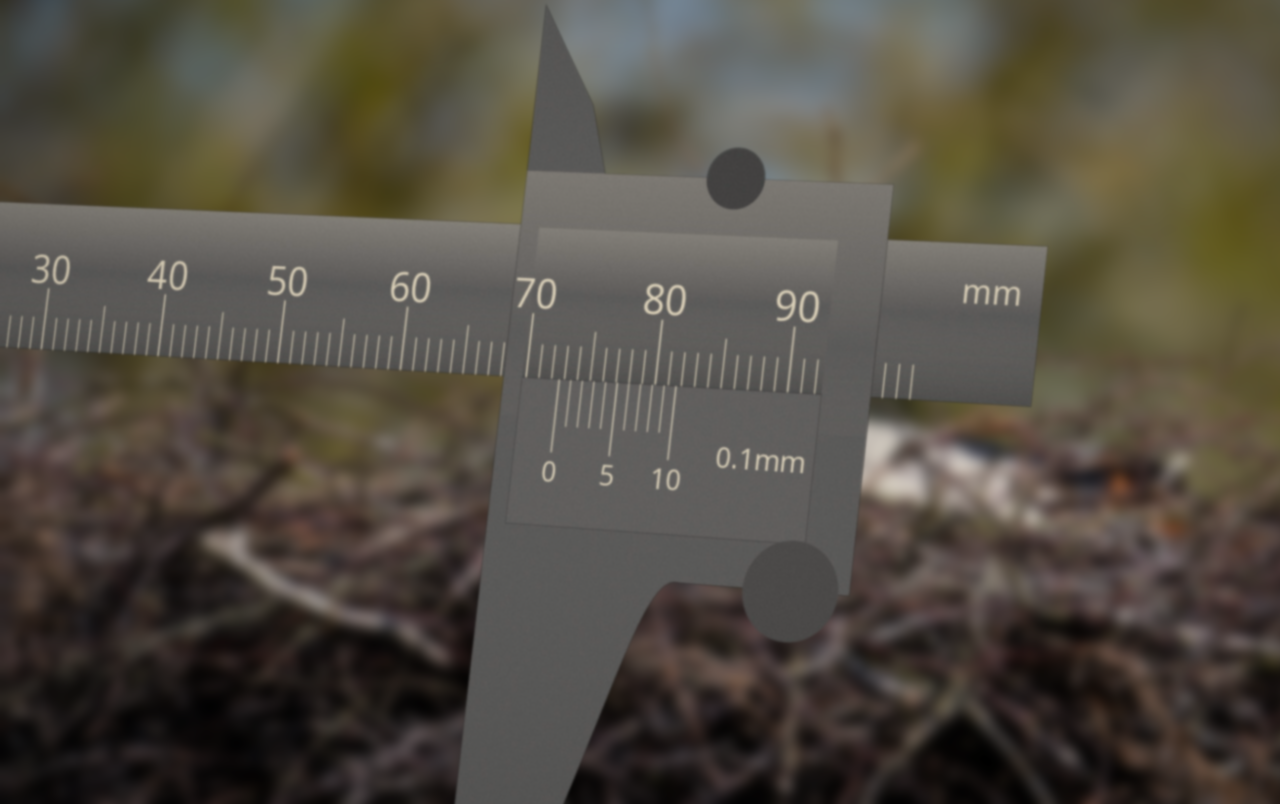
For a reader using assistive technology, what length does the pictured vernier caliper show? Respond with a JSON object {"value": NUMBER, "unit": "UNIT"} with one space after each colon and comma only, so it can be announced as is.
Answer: {"value": 72.6, "unit": "mm"}
